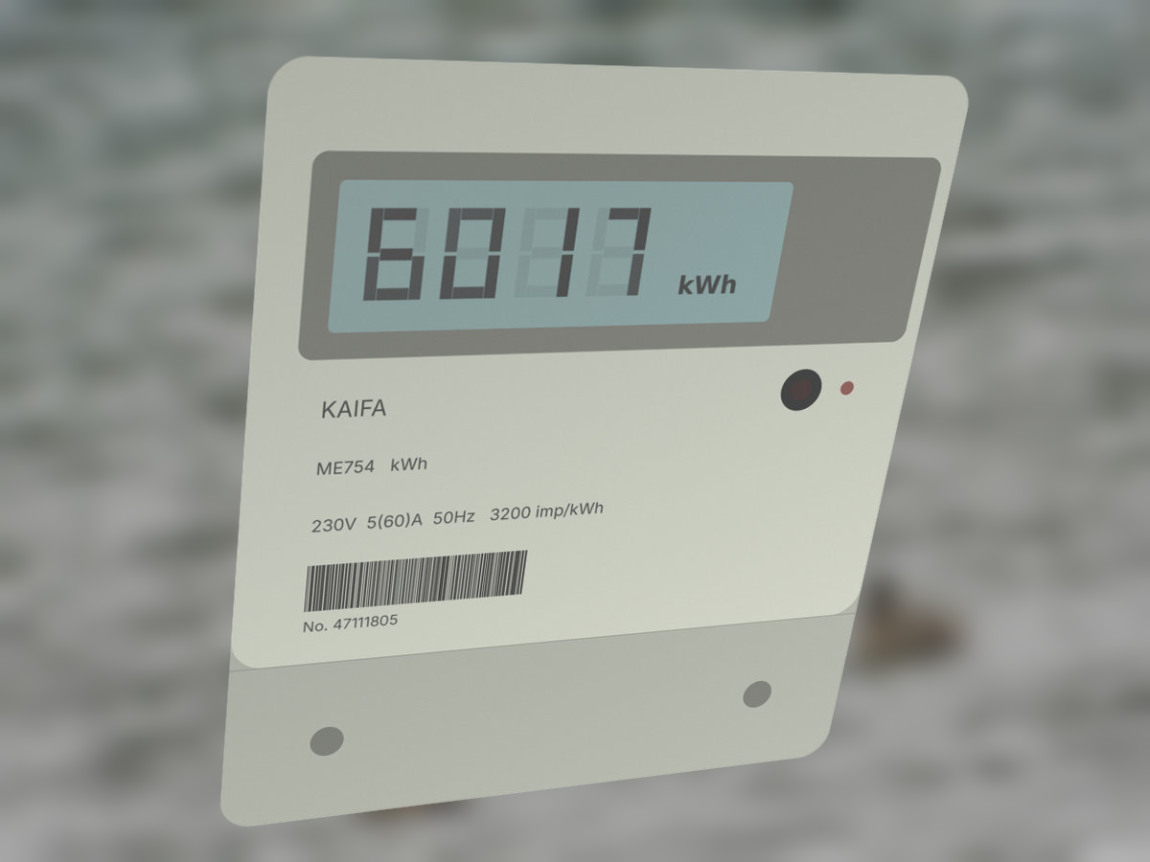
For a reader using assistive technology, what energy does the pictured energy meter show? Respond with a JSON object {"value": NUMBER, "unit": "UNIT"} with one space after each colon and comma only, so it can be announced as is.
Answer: {"value": 6017, "unit": "kWh"}
